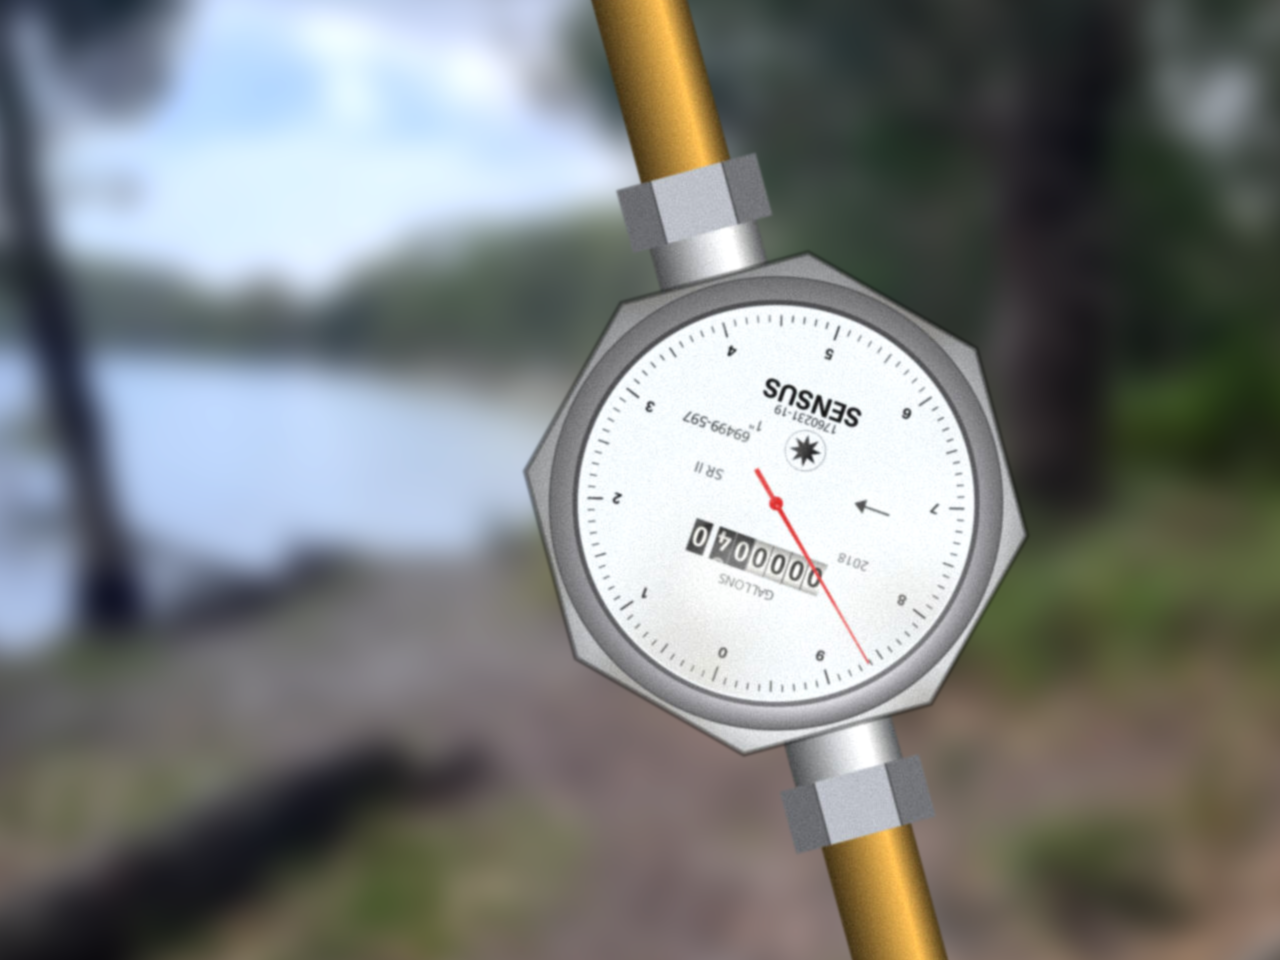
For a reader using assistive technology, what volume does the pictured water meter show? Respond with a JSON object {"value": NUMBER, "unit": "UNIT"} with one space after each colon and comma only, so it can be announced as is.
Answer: {"value": 38.6, "unit": "gal"}
